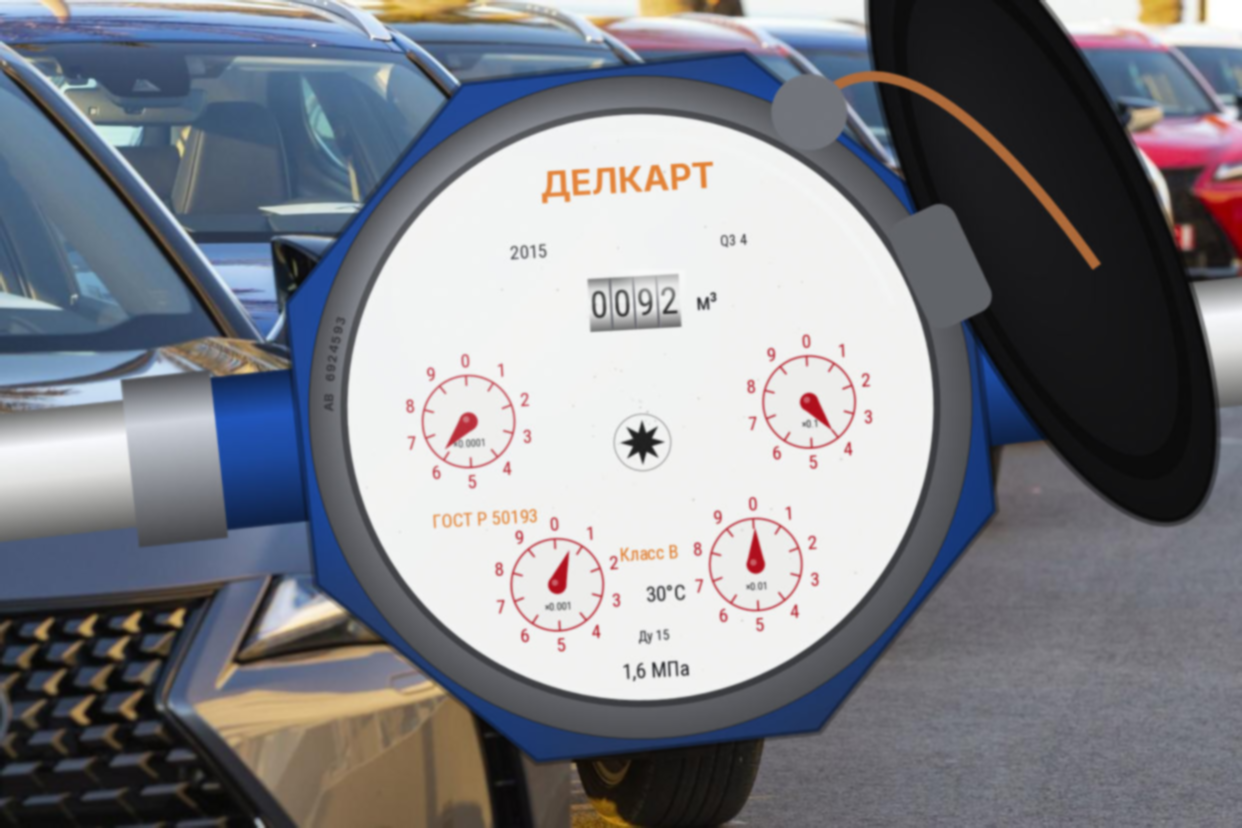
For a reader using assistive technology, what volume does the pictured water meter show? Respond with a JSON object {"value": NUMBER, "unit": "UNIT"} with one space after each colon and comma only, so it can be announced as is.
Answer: {"value": 92.4006, "unit": "m³"}
